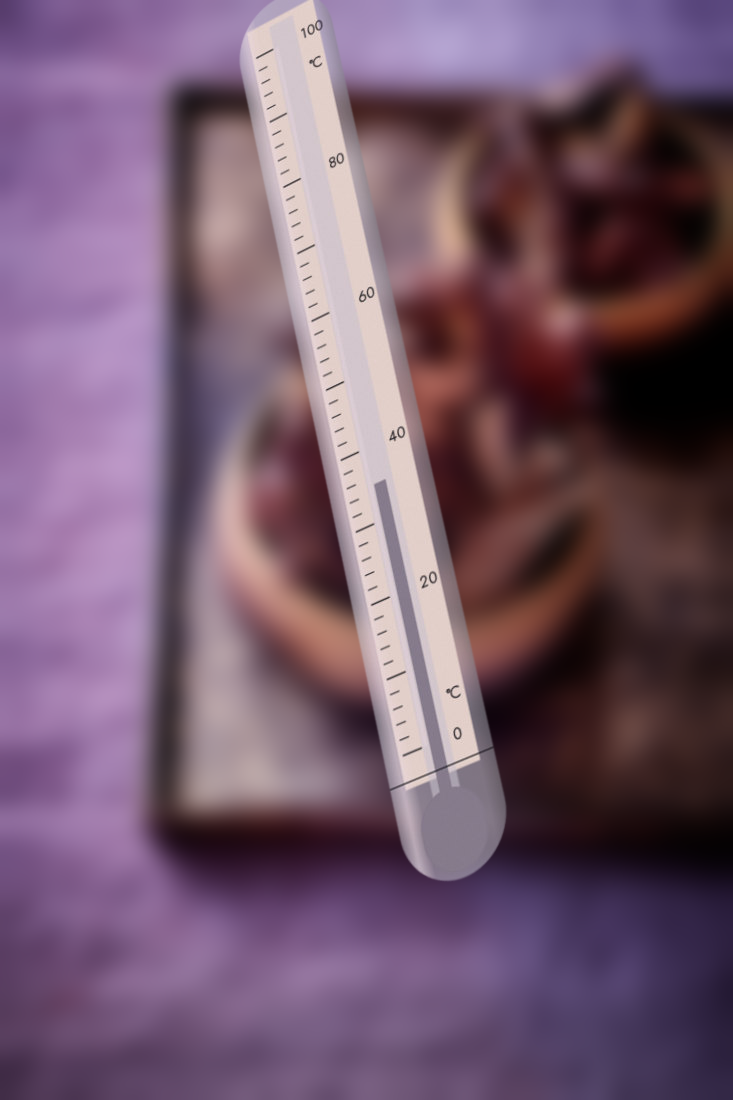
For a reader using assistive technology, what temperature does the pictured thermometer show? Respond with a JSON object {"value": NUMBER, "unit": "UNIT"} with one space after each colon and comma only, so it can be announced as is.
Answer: {"value": 35, "unit": "°C"}
